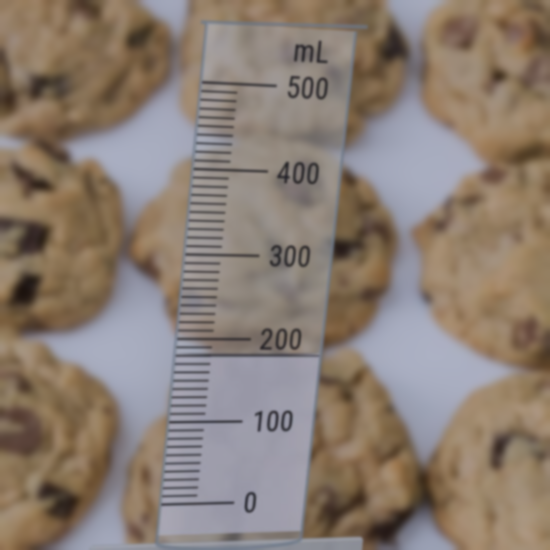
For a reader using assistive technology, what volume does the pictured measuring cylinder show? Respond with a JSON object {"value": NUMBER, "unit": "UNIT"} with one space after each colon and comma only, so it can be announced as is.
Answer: {"value": 180, "unit": "mL"}
